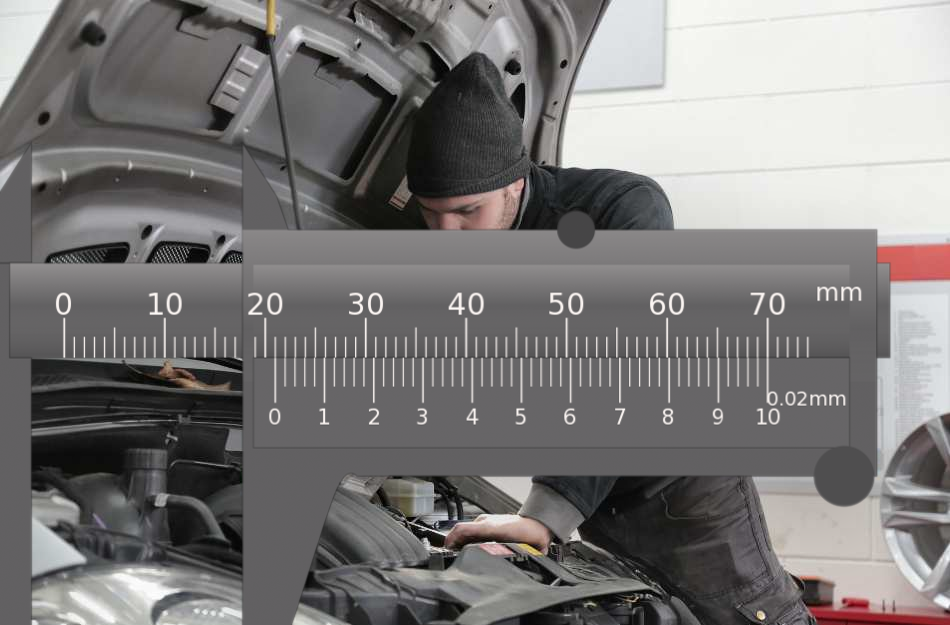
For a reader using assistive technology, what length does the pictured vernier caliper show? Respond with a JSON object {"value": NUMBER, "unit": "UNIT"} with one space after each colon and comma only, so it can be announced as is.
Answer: {"value": 21.0, "unit": "mm"}
